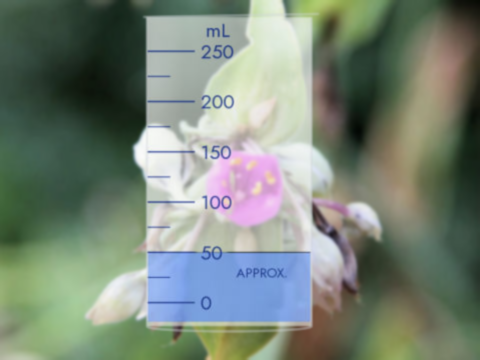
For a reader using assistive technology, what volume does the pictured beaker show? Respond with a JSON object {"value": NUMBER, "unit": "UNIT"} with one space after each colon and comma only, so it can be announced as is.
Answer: {"value": 50, "unit": "mL"}
